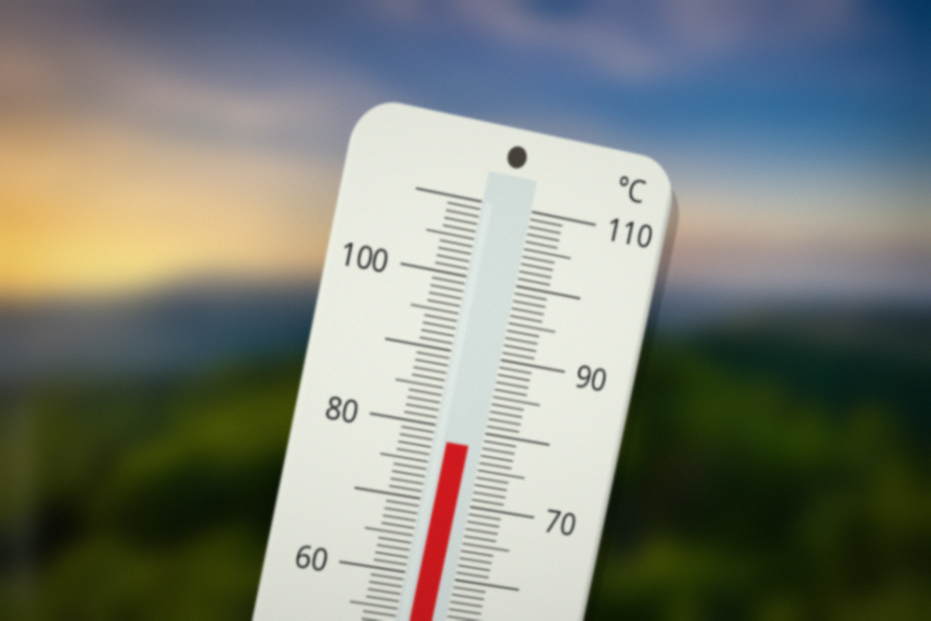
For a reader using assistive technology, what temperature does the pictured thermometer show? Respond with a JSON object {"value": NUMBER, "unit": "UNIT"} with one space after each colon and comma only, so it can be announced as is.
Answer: {"value": 78, "unit": "°C"}
